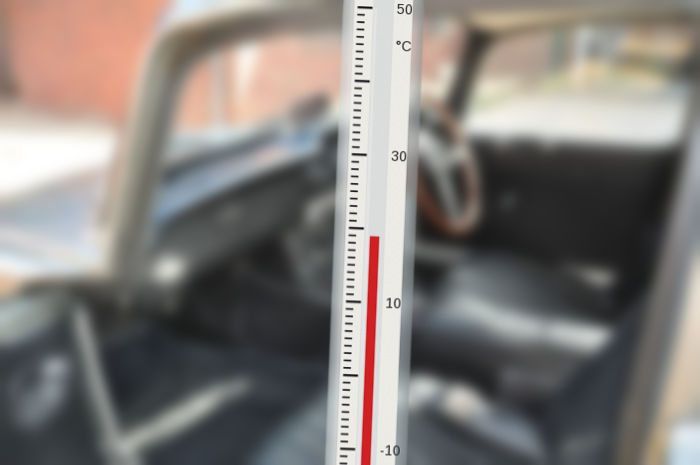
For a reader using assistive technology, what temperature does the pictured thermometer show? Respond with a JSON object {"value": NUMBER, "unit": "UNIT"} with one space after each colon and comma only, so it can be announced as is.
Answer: {"value": 19, "unit": "°C"}
